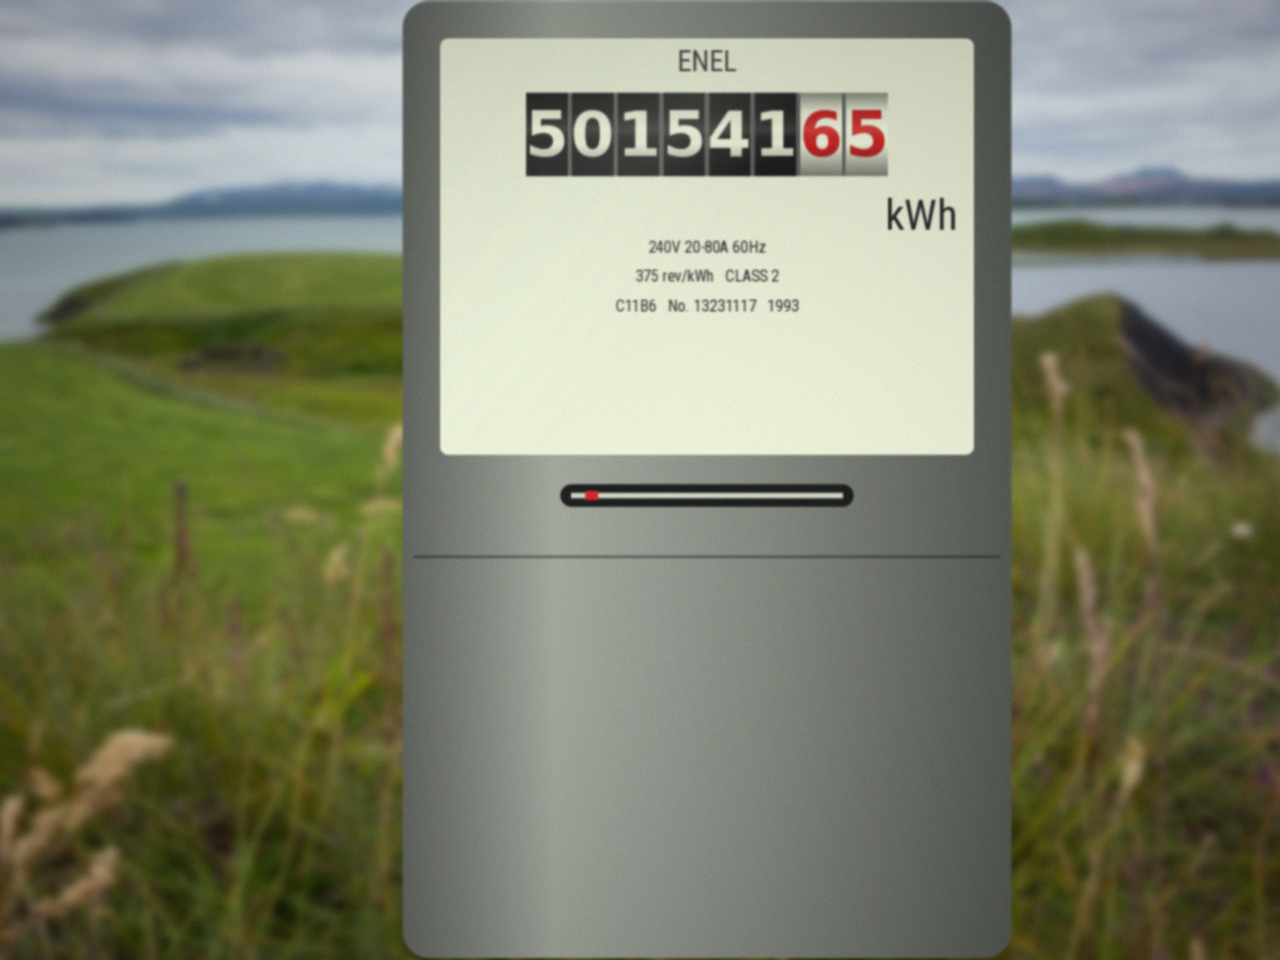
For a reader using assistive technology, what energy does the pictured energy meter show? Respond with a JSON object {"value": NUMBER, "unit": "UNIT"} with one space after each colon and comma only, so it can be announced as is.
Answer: {"value": 501541.65, "unit": "kWh"}
